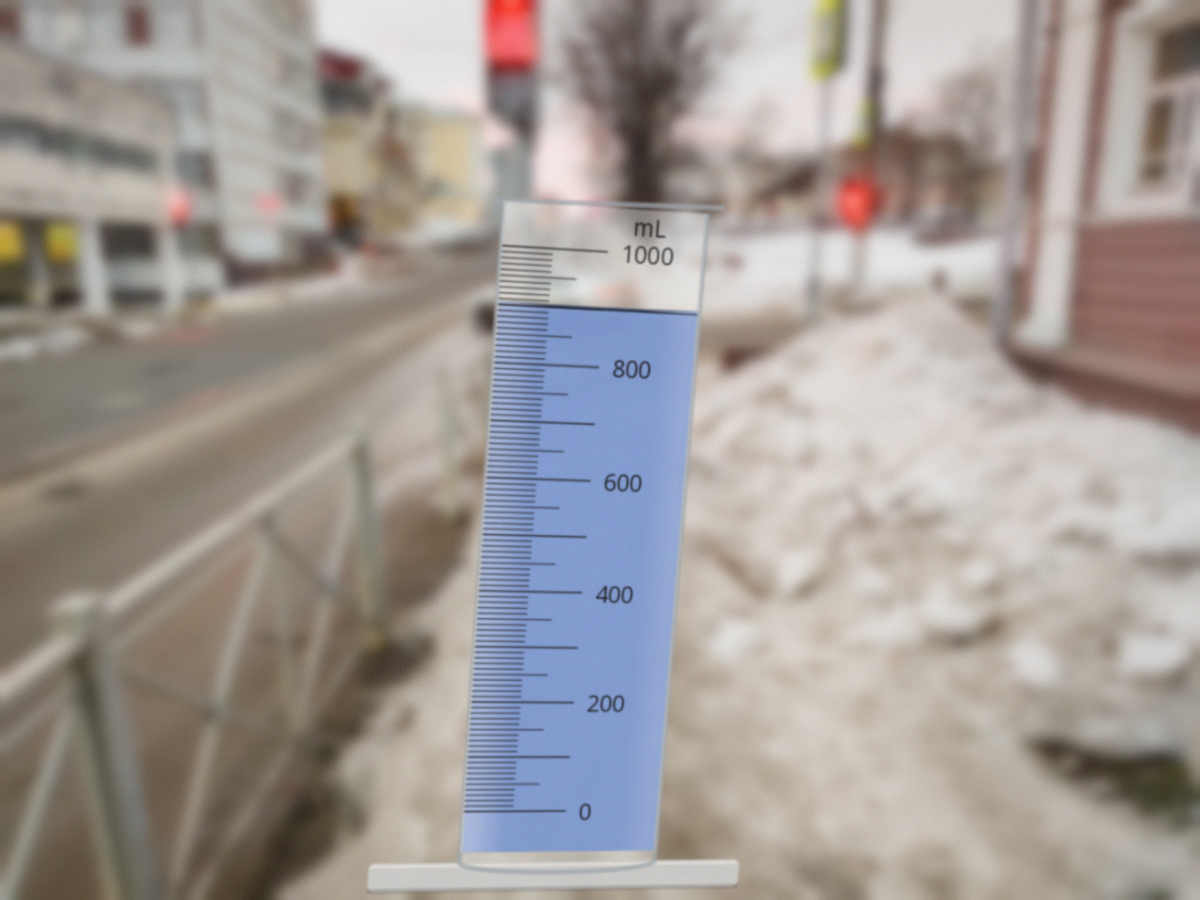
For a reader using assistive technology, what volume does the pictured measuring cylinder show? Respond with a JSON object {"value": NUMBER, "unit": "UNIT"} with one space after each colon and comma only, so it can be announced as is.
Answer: {"value": 900, "unit": "mL"}
